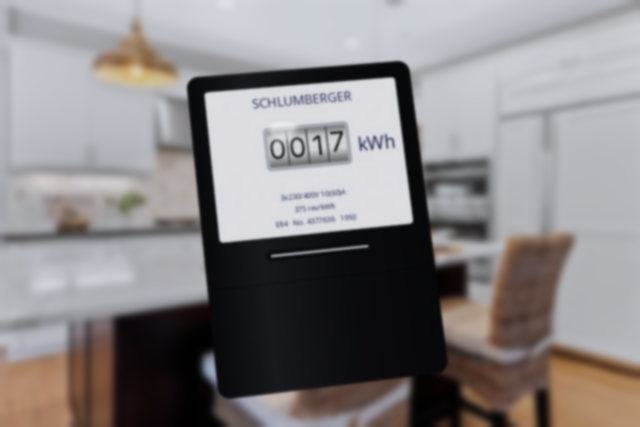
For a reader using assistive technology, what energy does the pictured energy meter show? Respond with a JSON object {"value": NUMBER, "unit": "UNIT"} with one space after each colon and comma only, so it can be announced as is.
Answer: {"value": 17, "unit": "kWh"}
